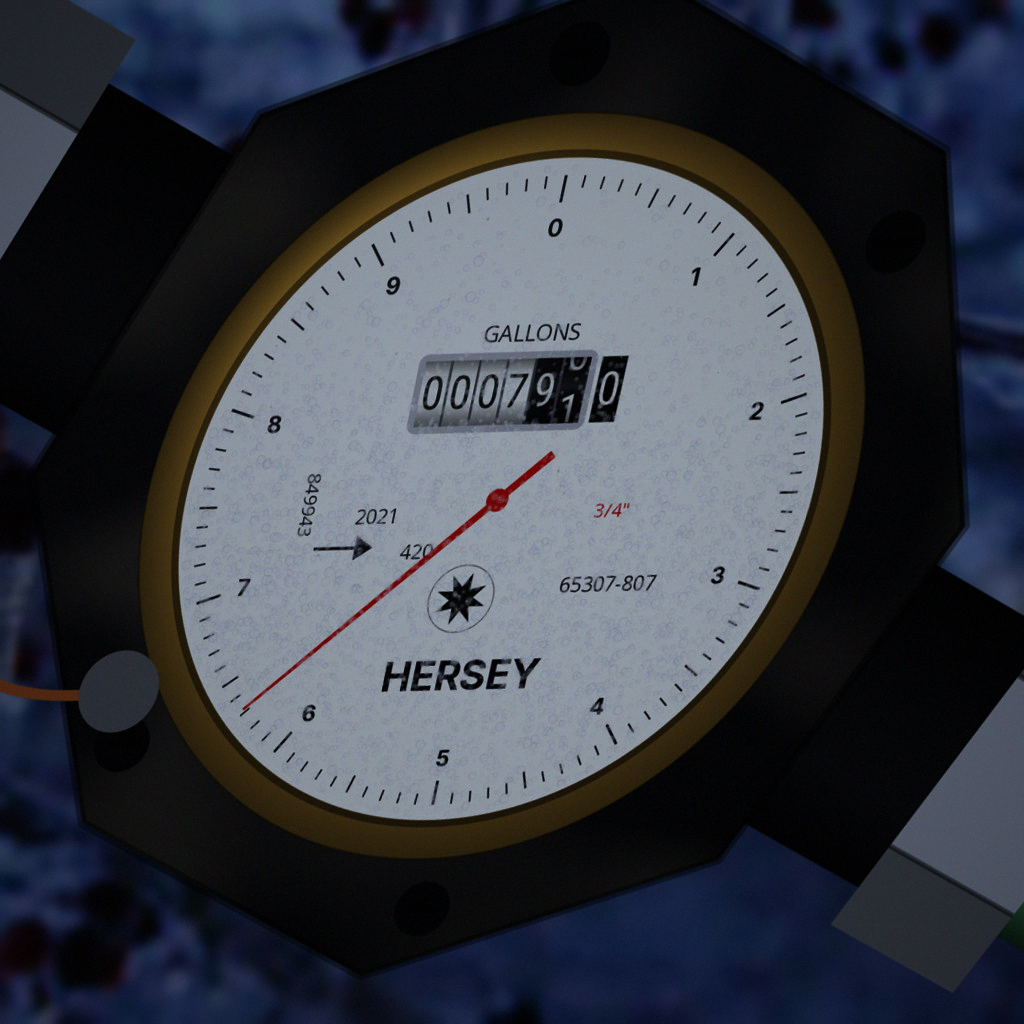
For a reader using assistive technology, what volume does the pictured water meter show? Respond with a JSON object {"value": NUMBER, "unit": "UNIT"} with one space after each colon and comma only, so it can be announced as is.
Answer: {"value": 7906.3, "unit": "gal"}
